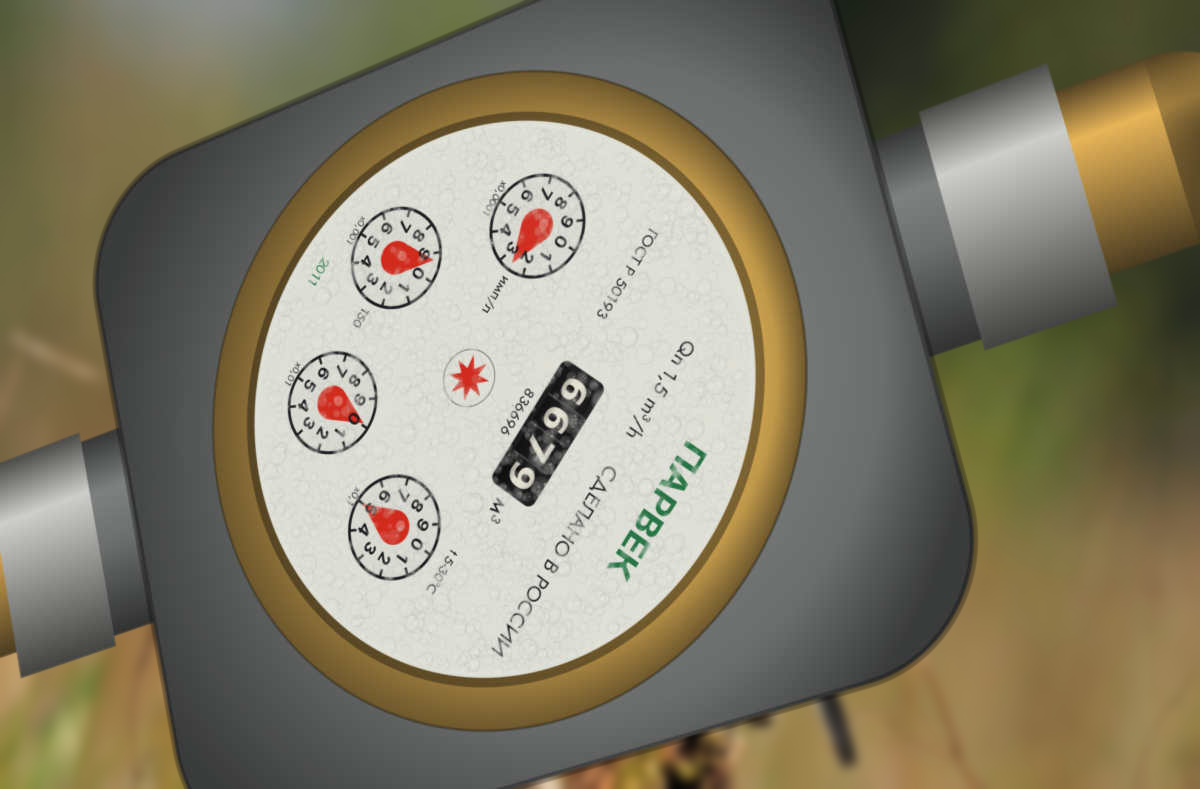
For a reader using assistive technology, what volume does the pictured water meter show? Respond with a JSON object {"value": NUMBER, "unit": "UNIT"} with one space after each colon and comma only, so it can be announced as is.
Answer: {"value": 6679.4992, "unit": "m³"}
